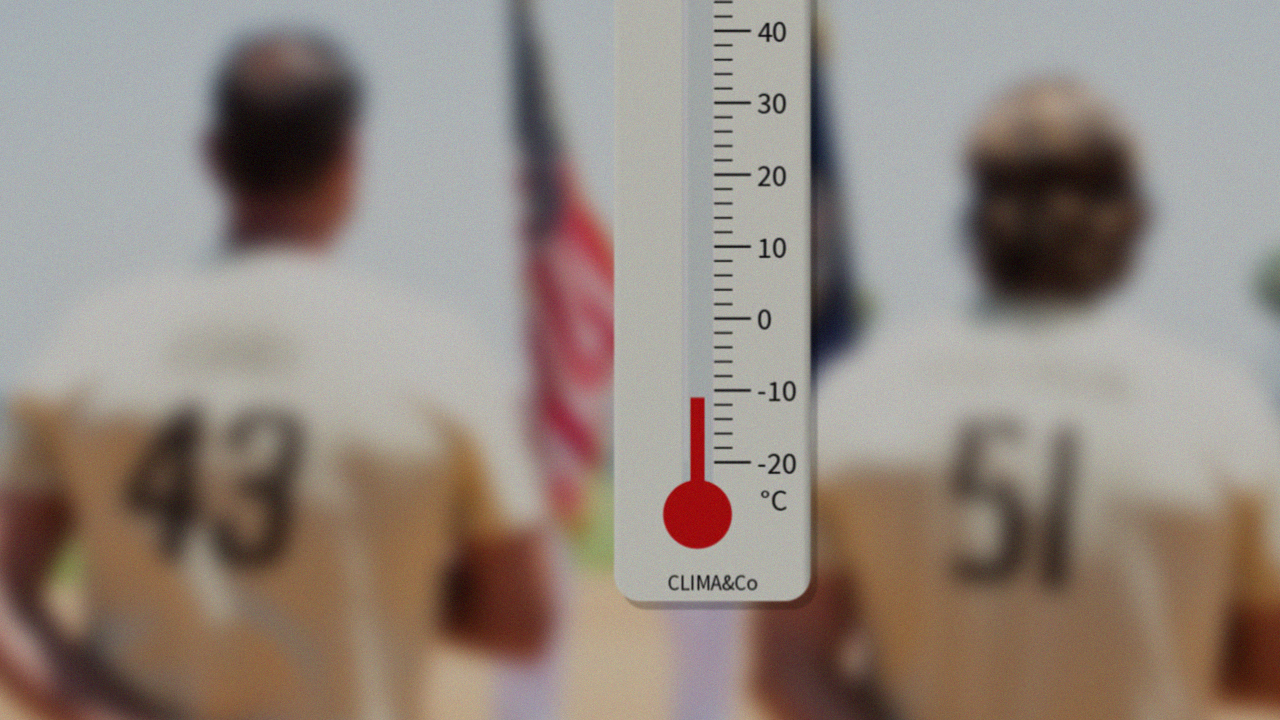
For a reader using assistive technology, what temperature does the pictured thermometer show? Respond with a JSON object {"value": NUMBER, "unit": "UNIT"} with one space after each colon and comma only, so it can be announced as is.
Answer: {"value": -11, "unit": "°C"}
